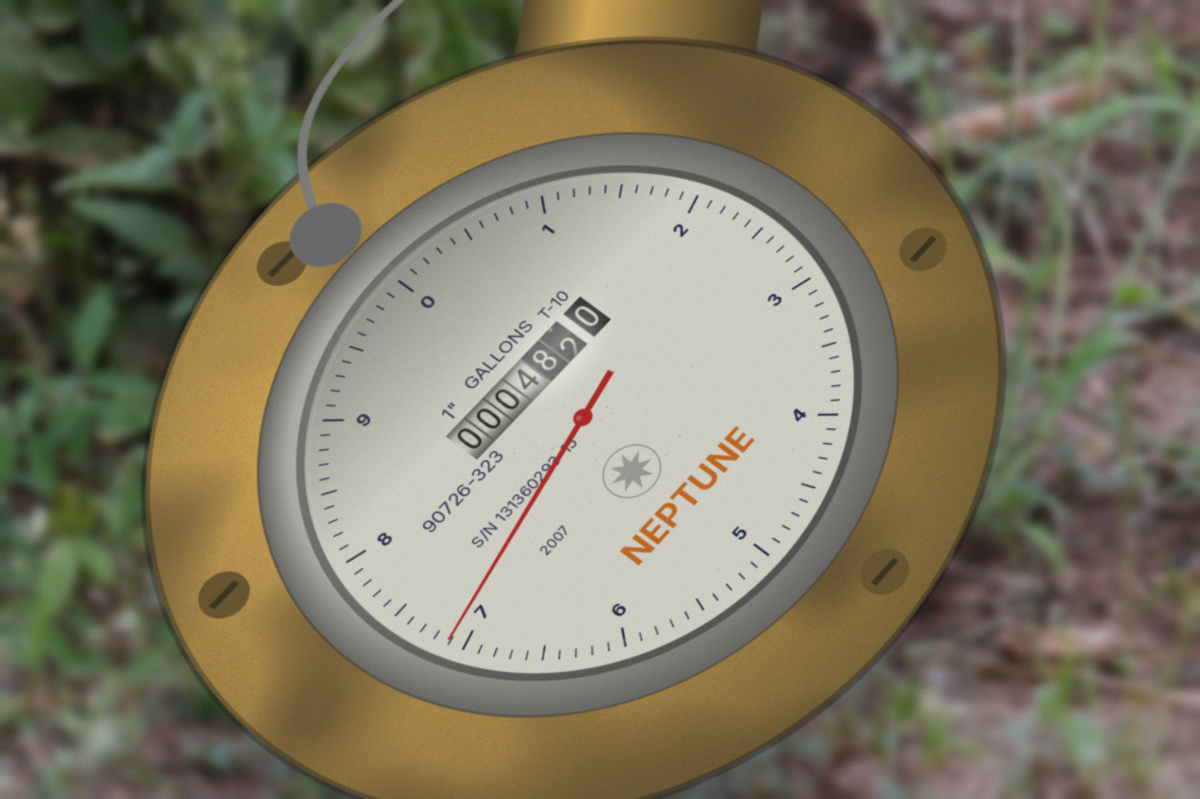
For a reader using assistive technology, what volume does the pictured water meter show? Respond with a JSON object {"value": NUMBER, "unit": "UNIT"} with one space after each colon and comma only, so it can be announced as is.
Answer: {"value": 4817.1, "unit": "gal"}
